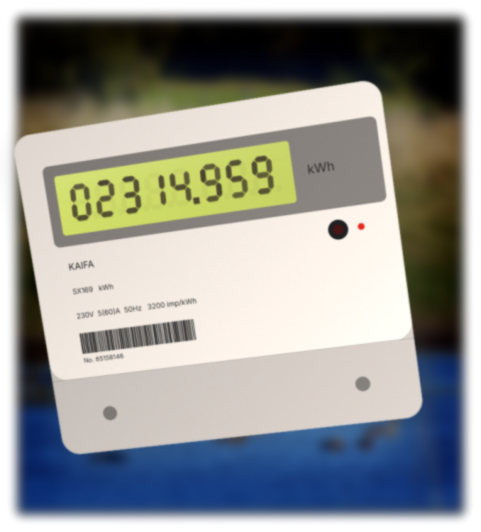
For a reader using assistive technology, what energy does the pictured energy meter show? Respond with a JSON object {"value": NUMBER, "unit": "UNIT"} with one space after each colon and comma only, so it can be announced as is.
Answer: {"value": 2314.959, "unit": "kWh"}
